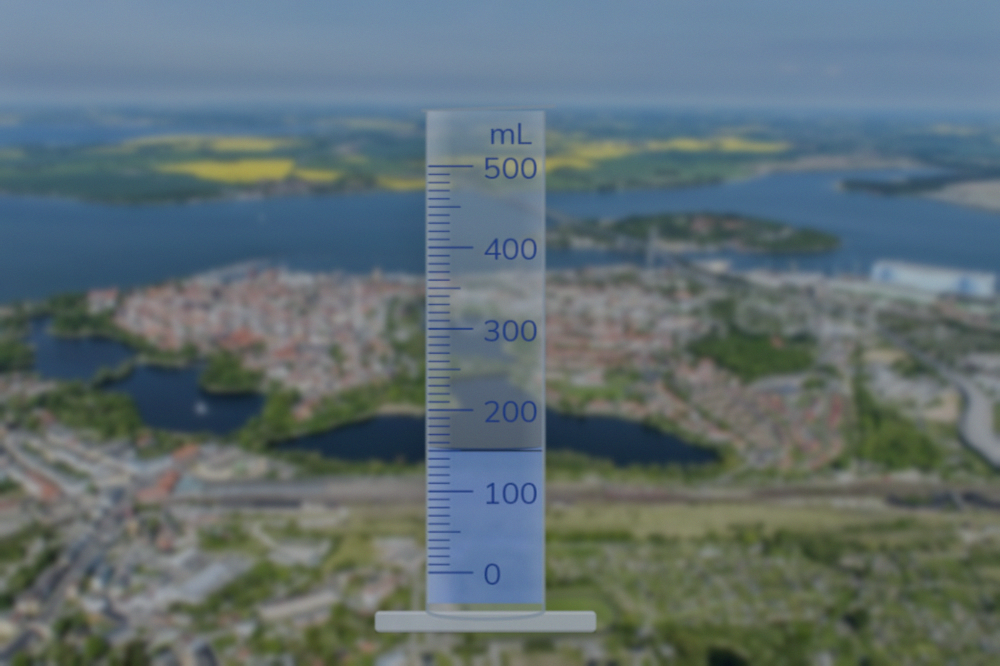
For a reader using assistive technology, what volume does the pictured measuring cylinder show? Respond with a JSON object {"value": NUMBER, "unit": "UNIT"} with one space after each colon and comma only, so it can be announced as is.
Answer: {"value": 150, "unit": "mL"}
